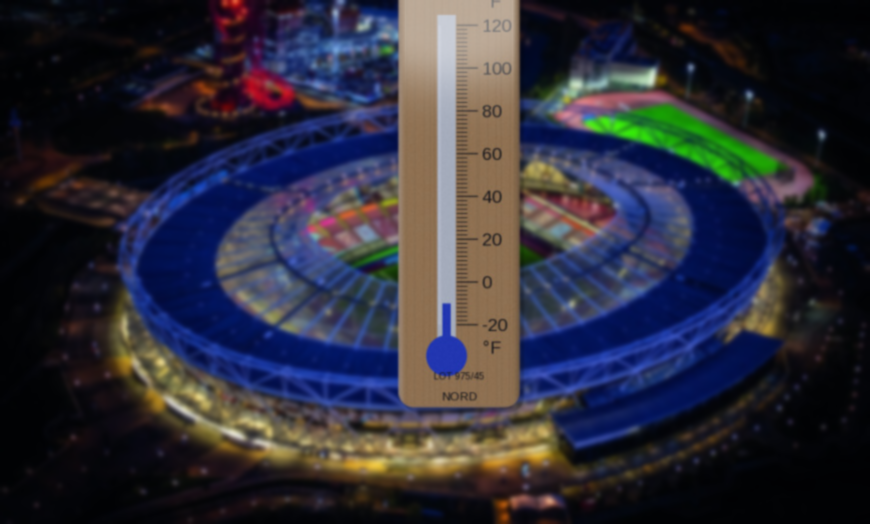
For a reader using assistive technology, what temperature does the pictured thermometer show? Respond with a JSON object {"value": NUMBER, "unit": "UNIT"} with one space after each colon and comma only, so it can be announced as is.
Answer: {"value": -10, "unit": "°F"}
